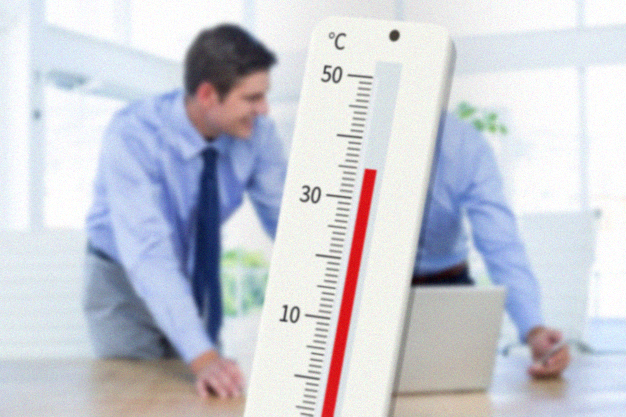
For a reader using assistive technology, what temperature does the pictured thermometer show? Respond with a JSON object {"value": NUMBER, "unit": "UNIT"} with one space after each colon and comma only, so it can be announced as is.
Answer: {"value": 35, "unit": "°C"}
